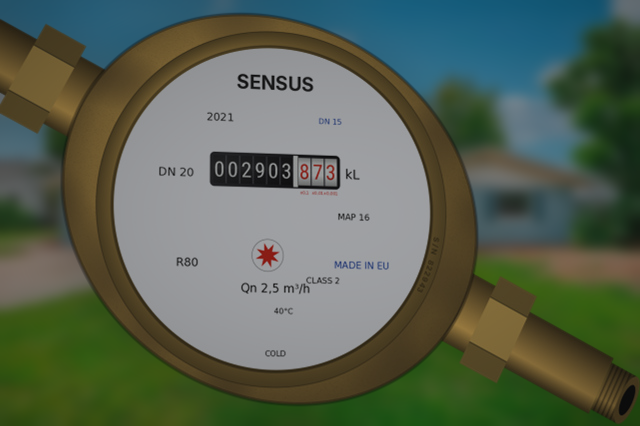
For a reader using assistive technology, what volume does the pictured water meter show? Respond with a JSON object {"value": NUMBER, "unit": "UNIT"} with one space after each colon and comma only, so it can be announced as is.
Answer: {"value": 2903.873, "unit": "kL"}
